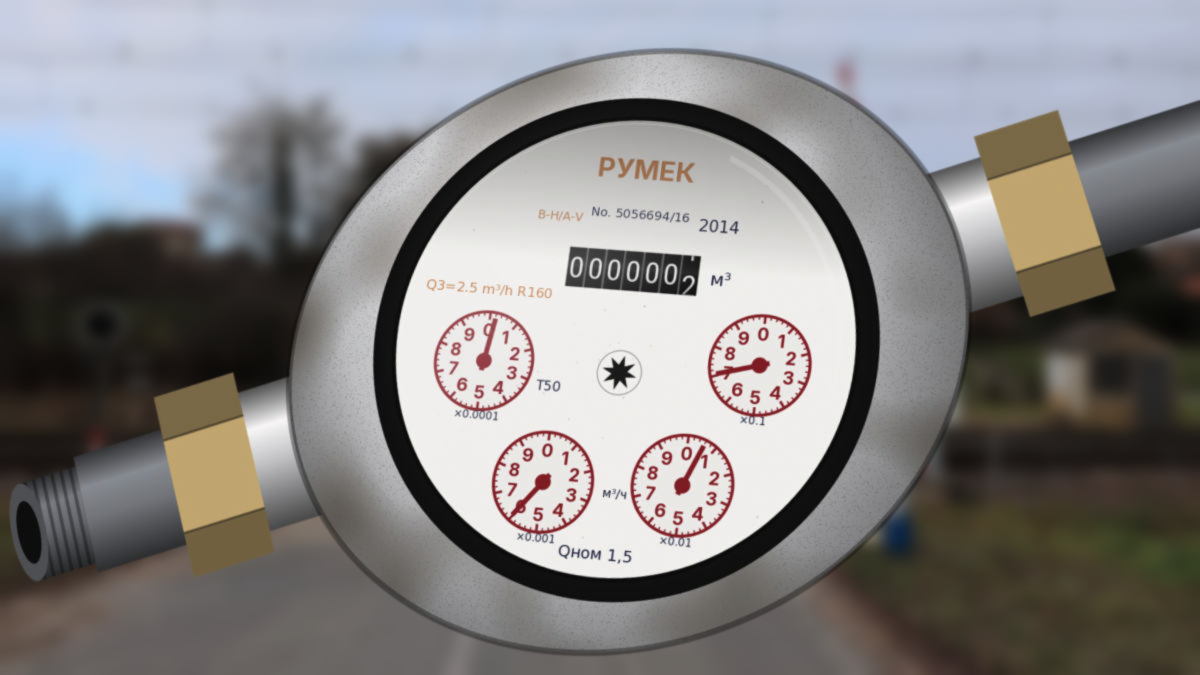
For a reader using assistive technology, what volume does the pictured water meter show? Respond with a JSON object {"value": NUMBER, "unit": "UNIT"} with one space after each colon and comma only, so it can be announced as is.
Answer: {"value": 1.7060, "unit": "m³"}
